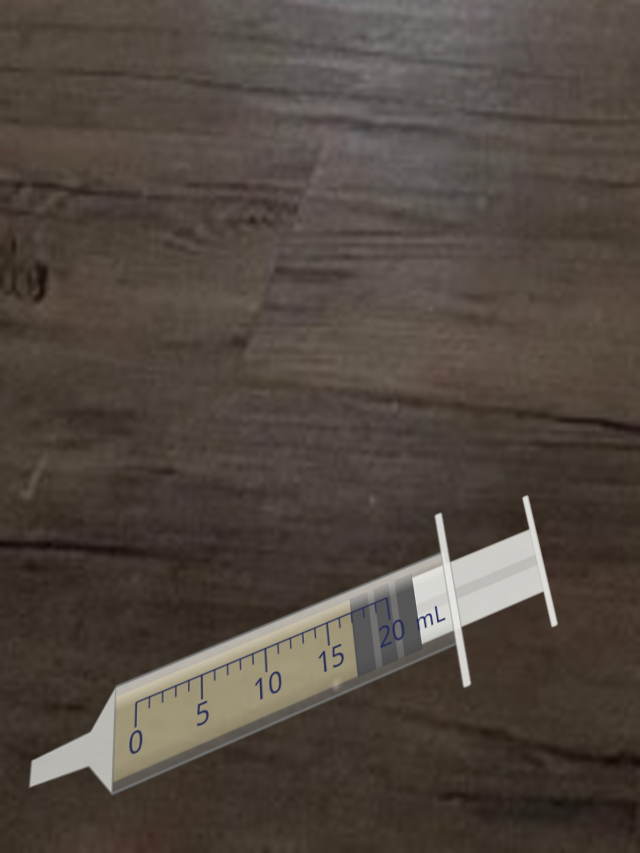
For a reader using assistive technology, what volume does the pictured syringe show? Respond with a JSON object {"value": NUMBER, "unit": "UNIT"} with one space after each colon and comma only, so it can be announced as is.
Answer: {"value": 17, "unit": "mL"}
